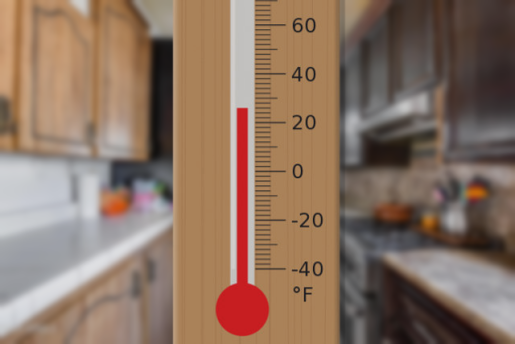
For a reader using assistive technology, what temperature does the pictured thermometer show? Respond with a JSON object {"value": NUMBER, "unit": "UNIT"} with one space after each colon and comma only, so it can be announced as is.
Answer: {"value": 26, "unit": "°F"}
